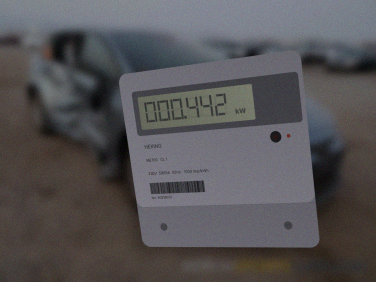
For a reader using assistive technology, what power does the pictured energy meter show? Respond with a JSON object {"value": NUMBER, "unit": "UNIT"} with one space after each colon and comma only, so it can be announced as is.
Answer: {"value": 0.442, "unit": "kW"}
